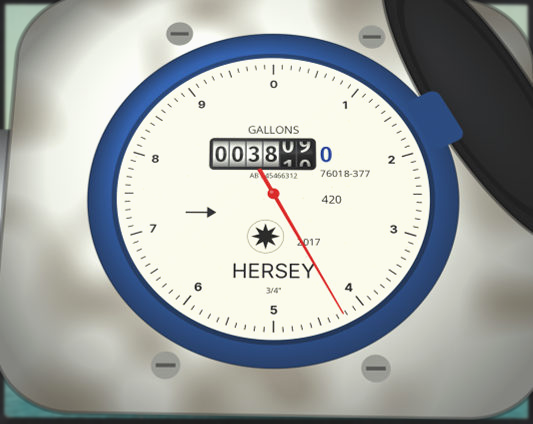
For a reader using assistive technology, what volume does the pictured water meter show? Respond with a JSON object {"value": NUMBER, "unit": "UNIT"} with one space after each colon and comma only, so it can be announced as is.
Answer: {"value": 38094.2, "unit": "gal"}
